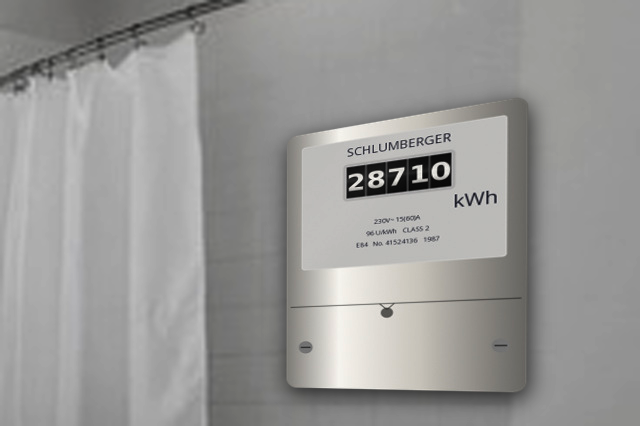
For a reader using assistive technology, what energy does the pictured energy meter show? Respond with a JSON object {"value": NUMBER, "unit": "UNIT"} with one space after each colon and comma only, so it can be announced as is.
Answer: {"value": 28710, "unit": "kWh"}
